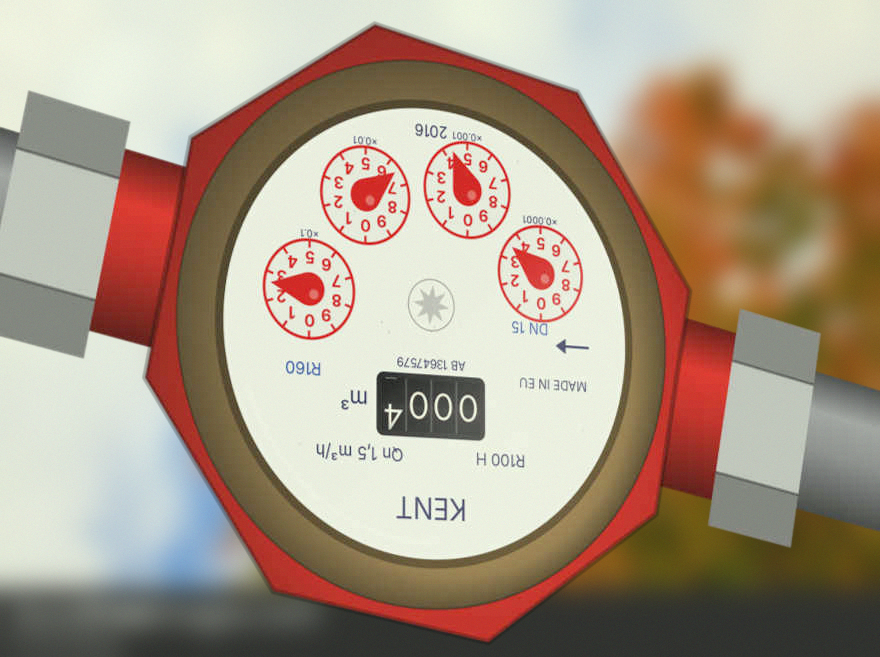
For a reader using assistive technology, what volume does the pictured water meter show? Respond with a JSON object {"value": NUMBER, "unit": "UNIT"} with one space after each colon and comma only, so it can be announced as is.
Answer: {"value": 4.2643, "unit": "m³"}
